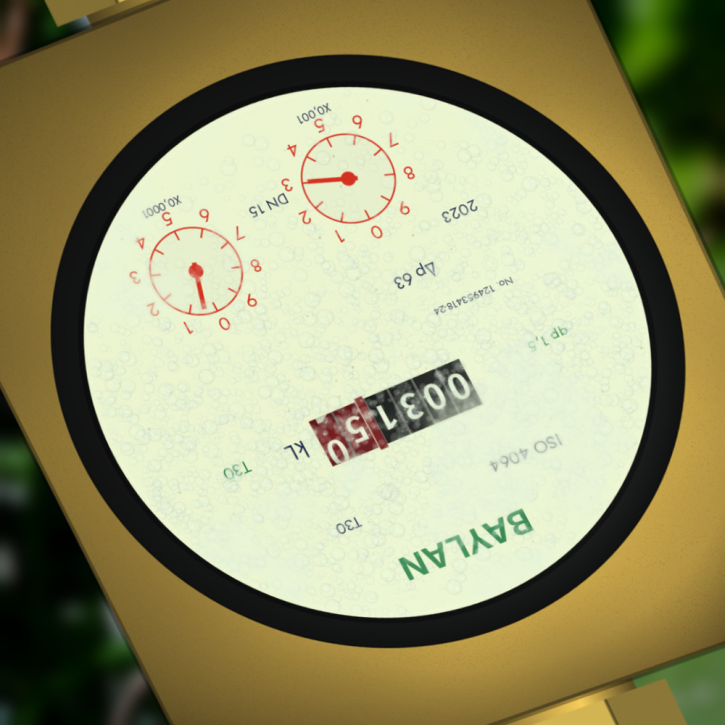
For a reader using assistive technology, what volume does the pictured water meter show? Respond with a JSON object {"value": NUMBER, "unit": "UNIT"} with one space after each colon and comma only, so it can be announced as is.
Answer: {"value": 31.5030, "unit": "kL"}
